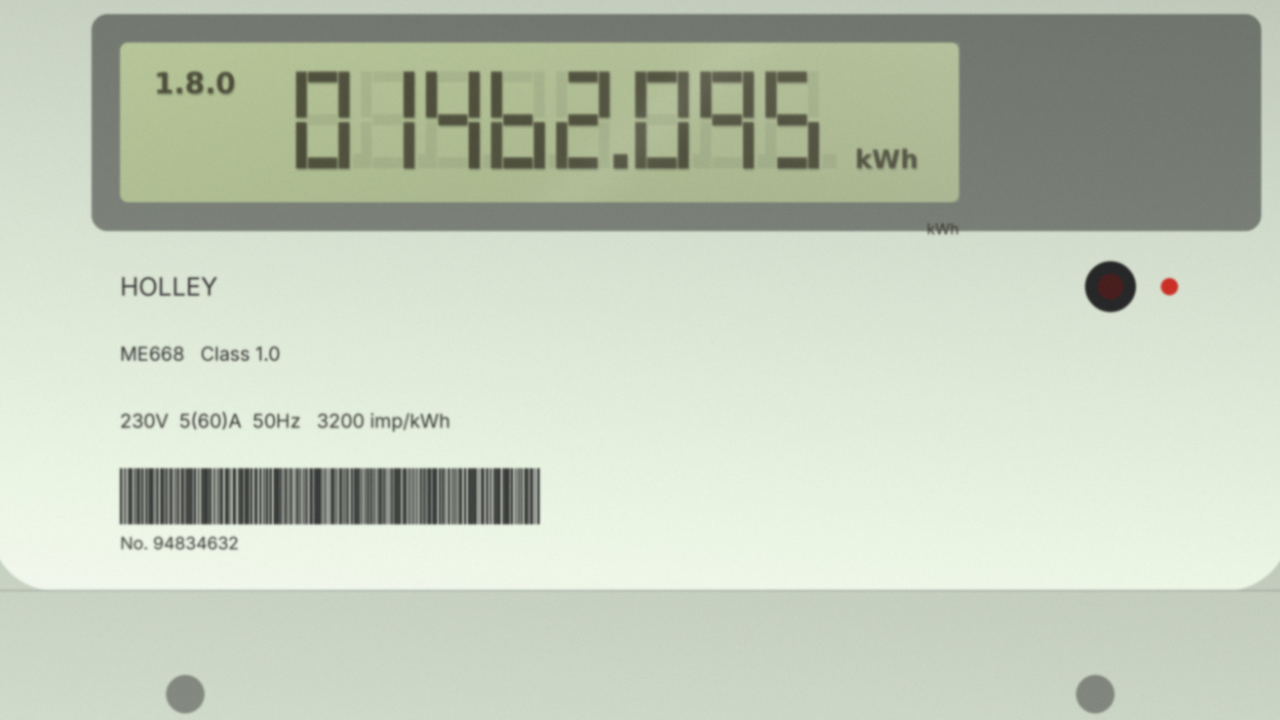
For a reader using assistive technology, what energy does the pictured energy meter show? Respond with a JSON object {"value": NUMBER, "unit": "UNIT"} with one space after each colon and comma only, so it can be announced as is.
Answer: {"value": 1462.095, "unit": "kWh"}
